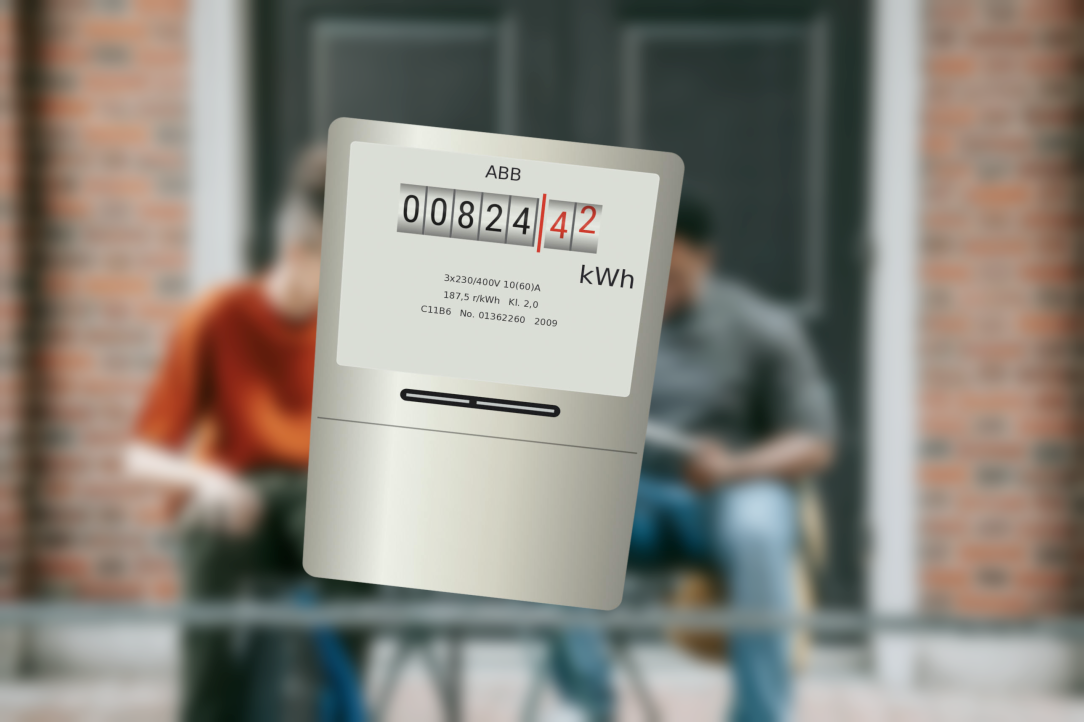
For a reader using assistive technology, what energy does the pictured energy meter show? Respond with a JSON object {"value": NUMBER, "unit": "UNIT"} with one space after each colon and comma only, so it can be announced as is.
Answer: {"value": 824.42, "unit": "kWh"}
